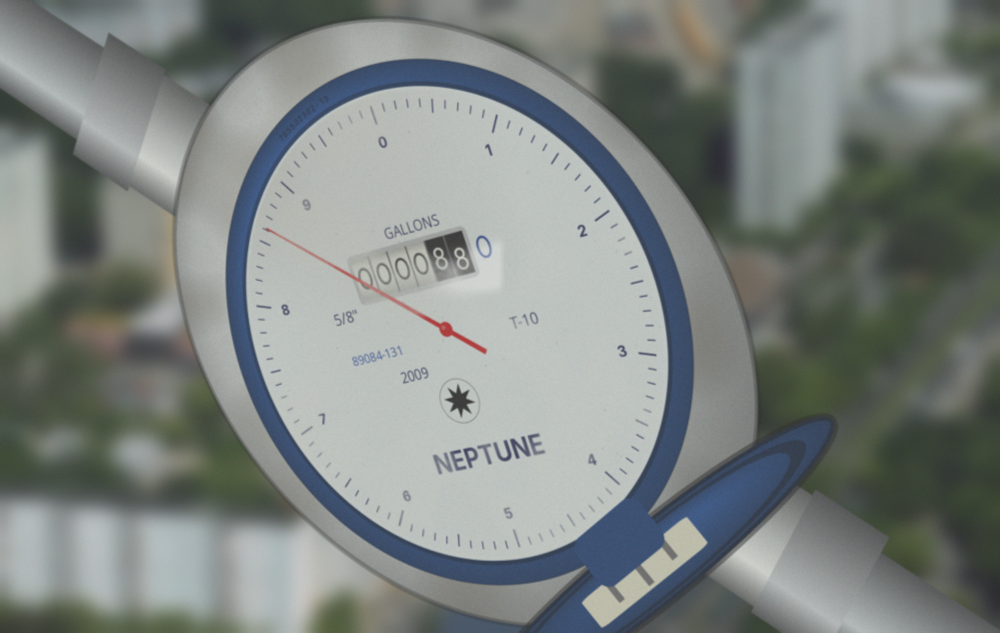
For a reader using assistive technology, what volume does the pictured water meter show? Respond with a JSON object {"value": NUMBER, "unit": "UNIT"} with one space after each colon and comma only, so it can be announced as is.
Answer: {"value": 878.6, "unit": "gal"}
